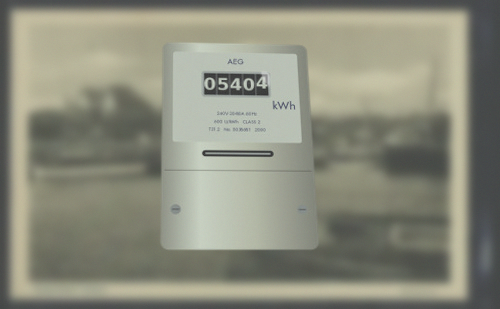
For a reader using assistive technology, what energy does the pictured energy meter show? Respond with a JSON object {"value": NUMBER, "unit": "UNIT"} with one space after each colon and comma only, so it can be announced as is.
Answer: {"value": 5404, "unit": "kWh"}
